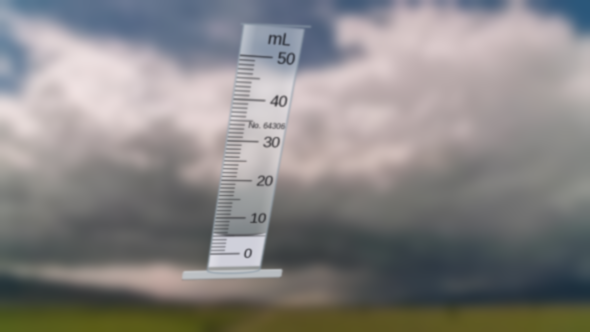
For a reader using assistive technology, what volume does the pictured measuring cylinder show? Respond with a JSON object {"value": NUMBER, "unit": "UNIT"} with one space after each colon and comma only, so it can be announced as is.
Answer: {"value": 5, "unit": "mL"}
